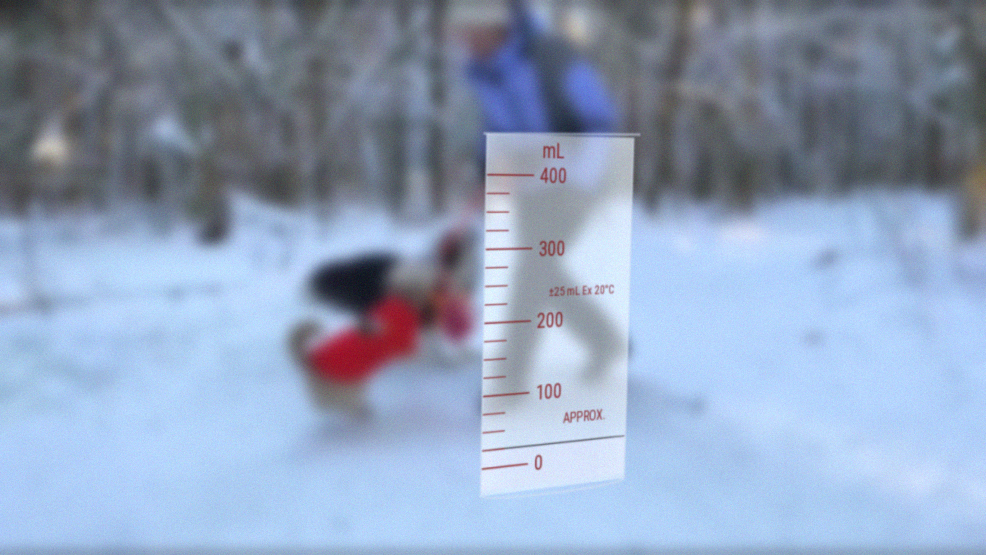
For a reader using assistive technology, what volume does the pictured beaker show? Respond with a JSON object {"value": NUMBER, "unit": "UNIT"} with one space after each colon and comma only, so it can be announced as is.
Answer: {"value": 25, "unit": "mL"}
